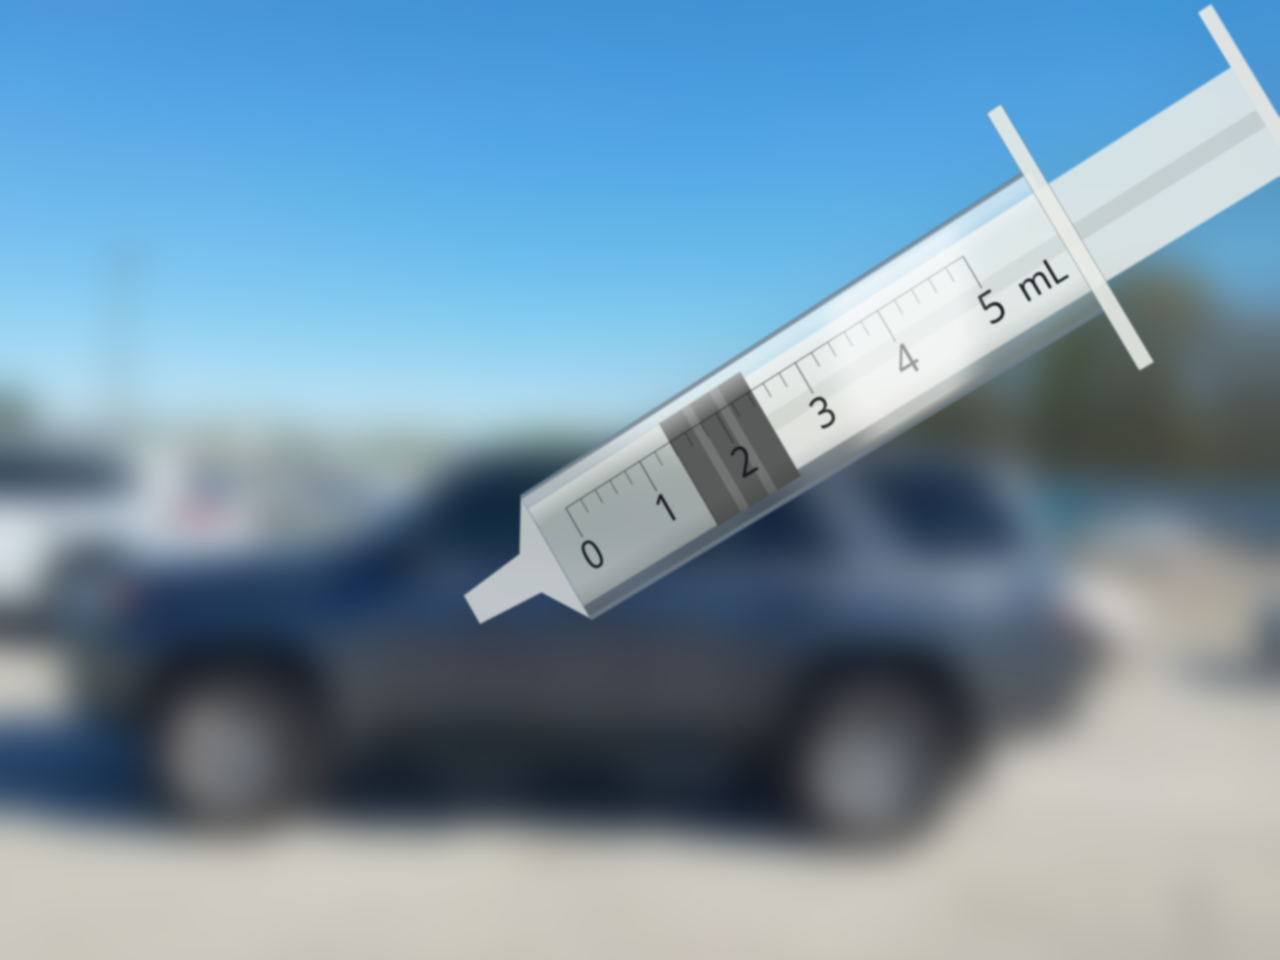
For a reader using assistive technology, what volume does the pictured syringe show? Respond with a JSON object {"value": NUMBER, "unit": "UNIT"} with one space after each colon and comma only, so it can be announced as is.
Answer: {"value": 1.4, "unit": "mL"}
